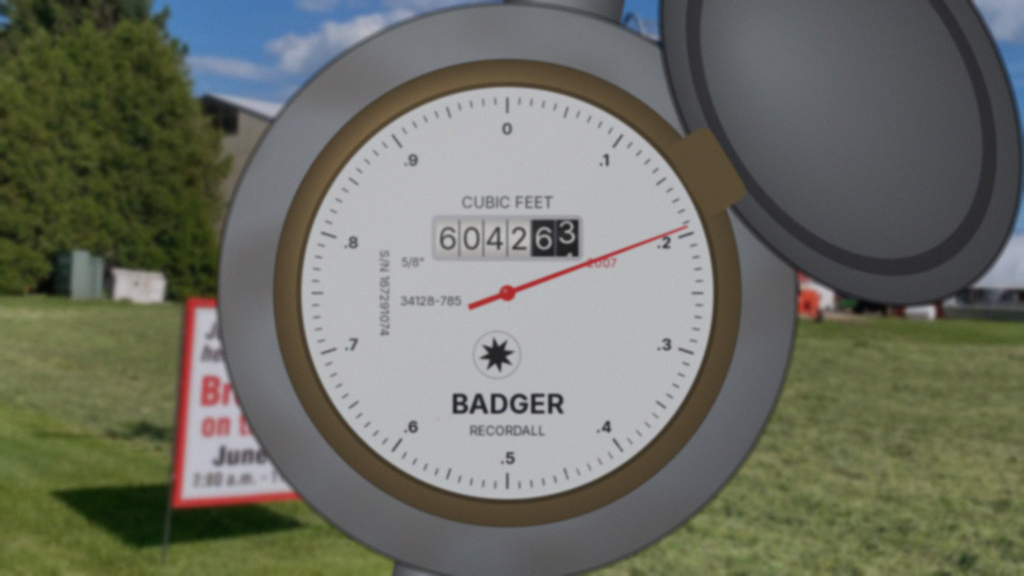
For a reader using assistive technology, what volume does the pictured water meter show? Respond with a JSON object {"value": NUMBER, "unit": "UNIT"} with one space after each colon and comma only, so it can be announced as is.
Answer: {"value": 604263.19, "unit": "ft³"}
